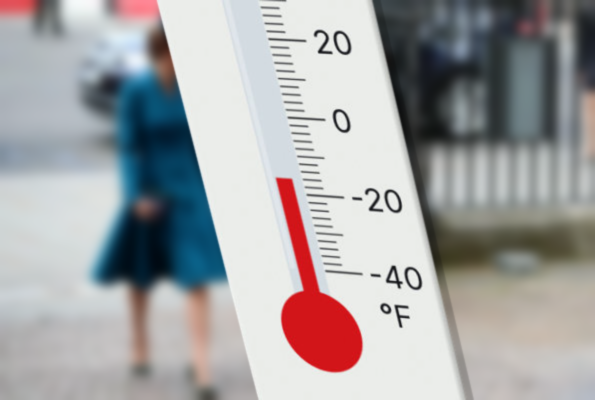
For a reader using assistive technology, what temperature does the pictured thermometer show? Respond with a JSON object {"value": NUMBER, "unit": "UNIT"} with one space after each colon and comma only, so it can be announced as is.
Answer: {"value": -16, "unit": "°F"}
